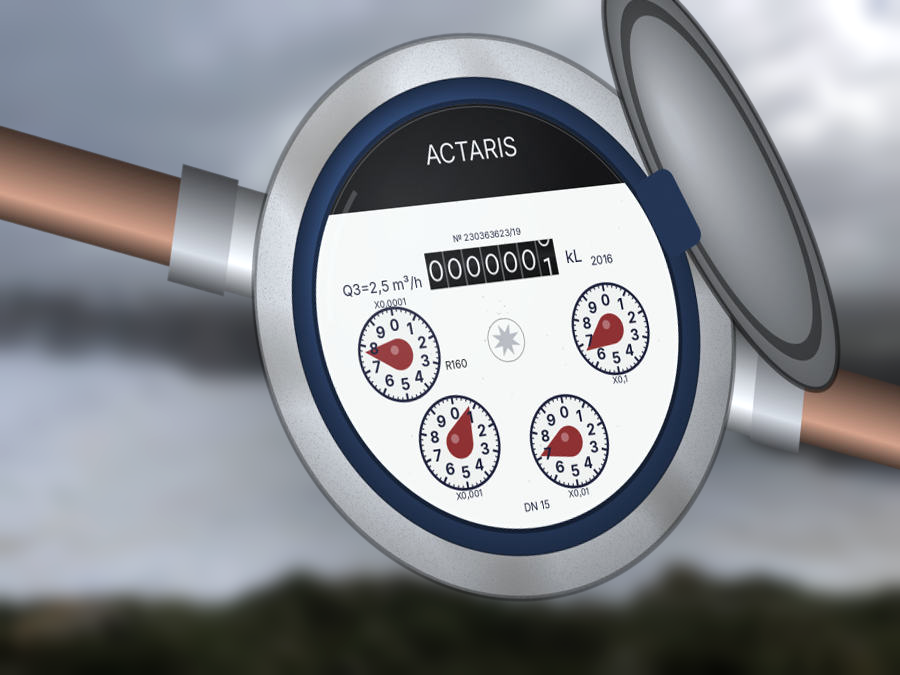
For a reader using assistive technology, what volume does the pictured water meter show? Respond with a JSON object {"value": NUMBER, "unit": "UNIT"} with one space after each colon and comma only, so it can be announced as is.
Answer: {"value": 0.6707, "unit": "kL"}
